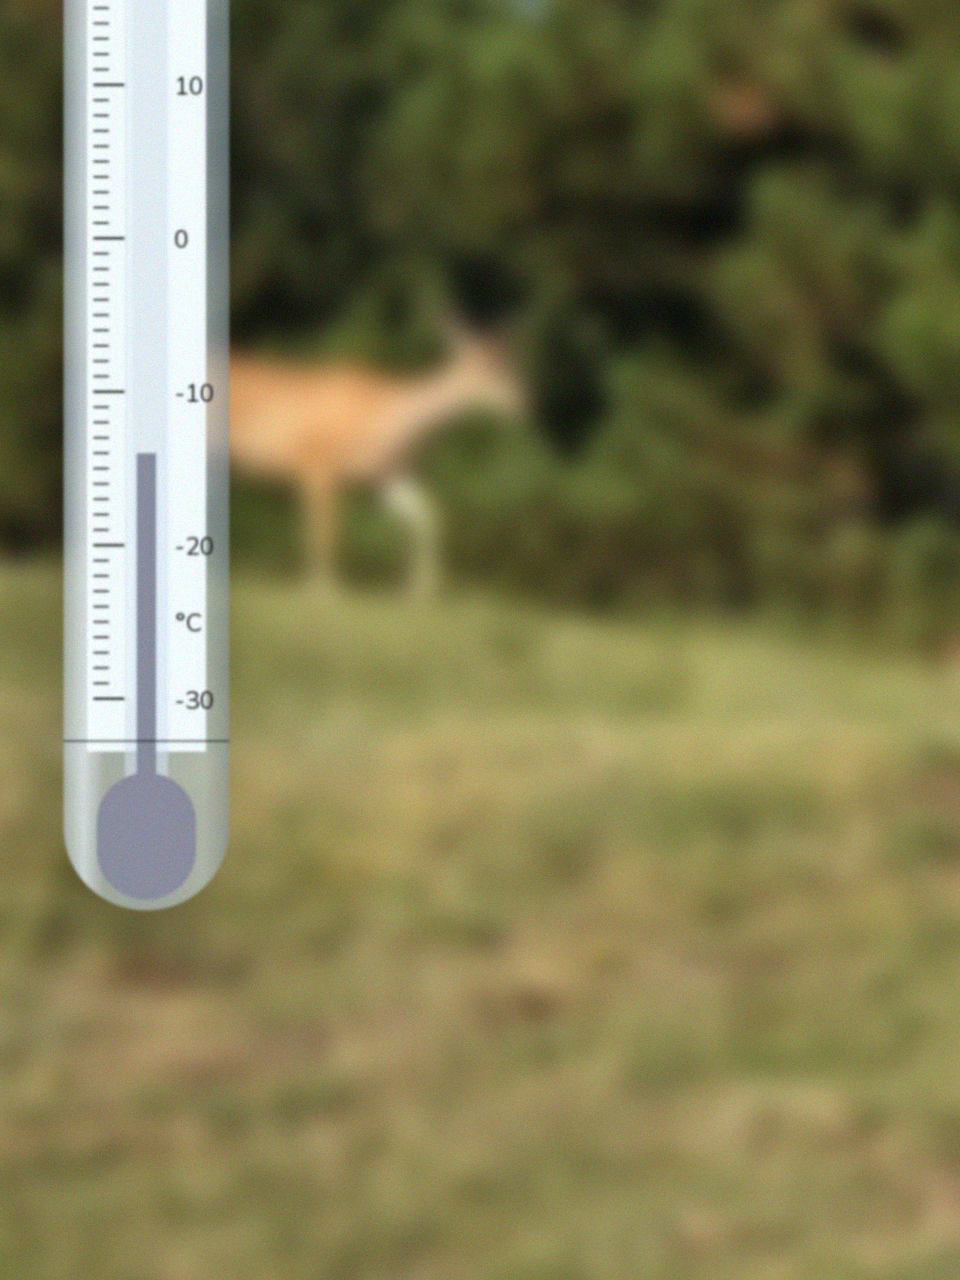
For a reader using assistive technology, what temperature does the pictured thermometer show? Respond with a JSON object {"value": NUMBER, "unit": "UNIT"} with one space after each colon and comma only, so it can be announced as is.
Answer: {"value": -14, "unit": "°C"}
